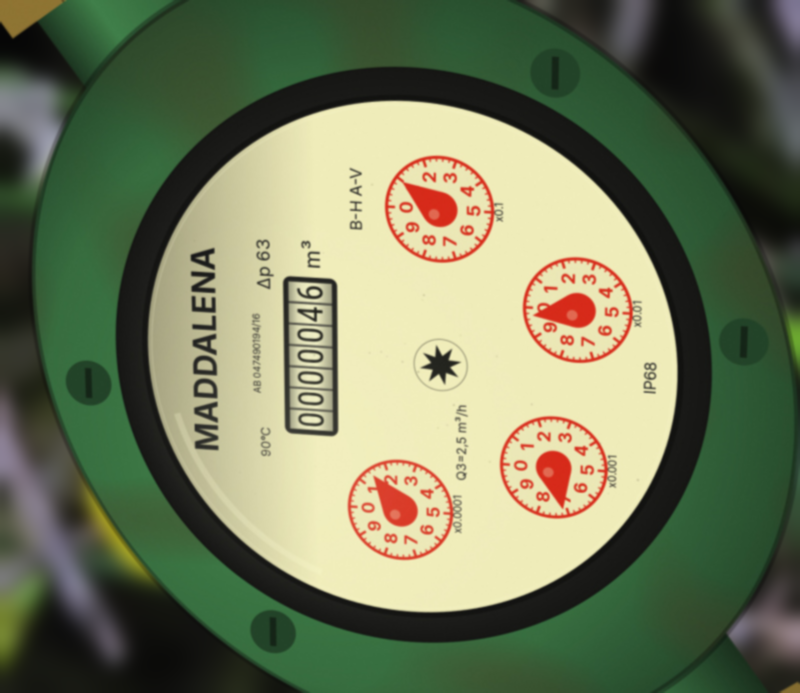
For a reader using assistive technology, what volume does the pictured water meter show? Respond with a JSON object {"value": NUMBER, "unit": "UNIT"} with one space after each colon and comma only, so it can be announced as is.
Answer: {"value": 46.0971, "unit": "m³"}
